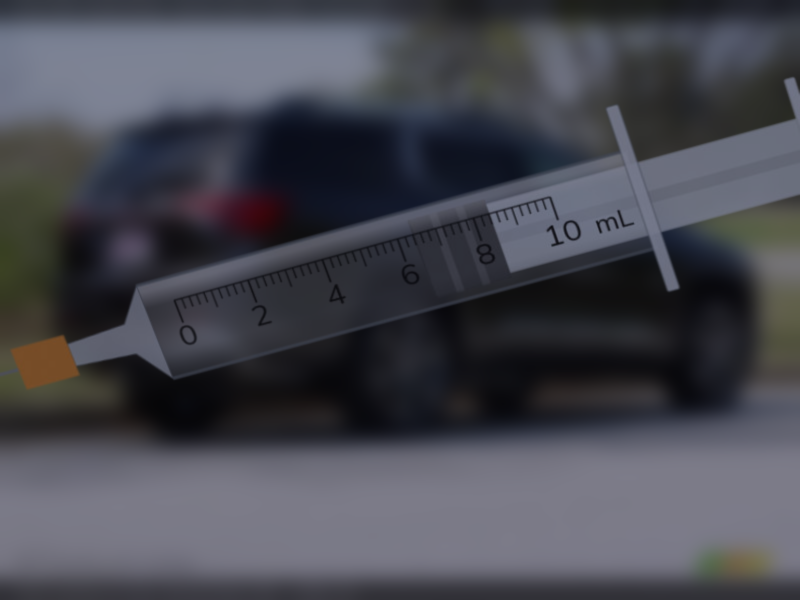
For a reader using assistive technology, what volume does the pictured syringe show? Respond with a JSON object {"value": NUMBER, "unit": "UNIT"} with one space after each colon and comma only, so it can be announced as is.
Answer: {"value": 6.4, "unit": "mL"}
